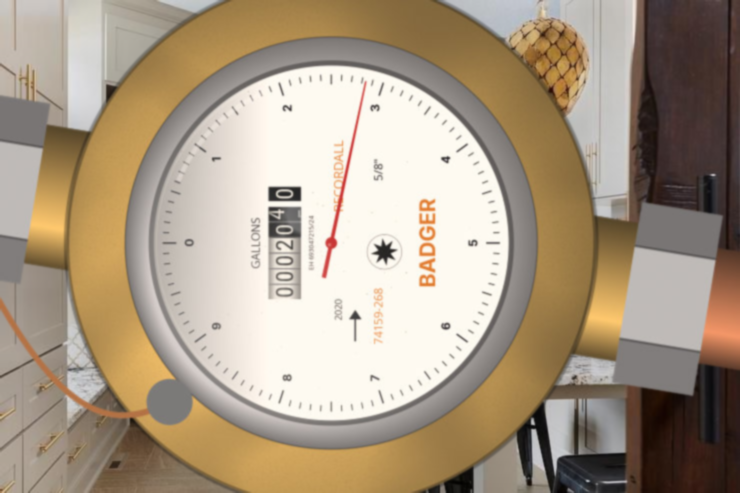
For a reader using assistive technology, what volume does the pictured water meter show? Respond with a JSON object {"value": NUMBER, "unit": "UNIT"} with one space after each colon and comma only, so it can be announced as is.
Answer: {"value": 2042.8, "unit": "gal"}
